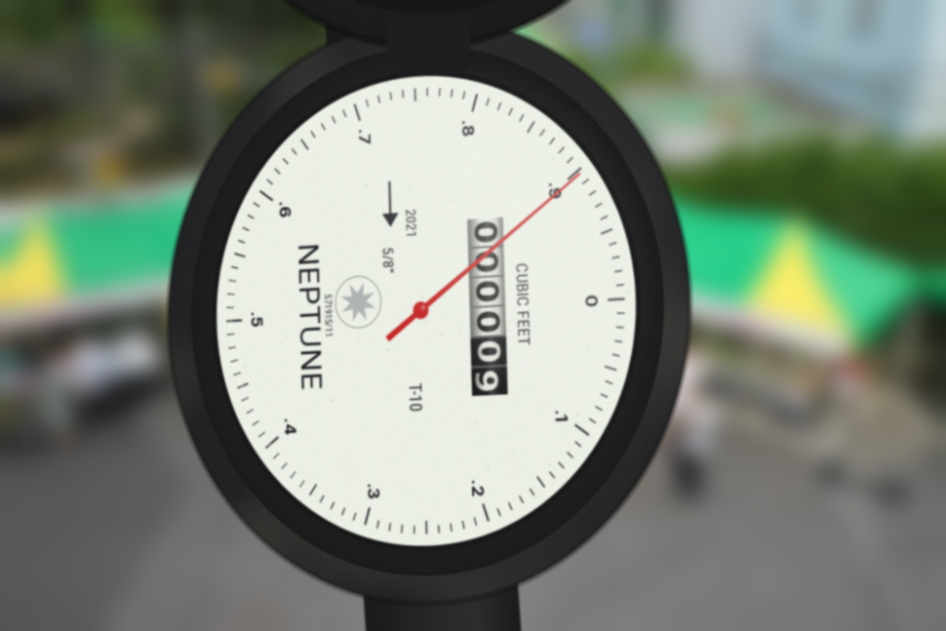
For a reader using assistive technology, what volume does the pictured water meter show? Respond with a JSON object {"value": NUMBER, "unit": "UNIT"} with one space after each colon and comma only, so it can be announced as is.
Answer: {"value": 8.90, "unit": "ft³"}
